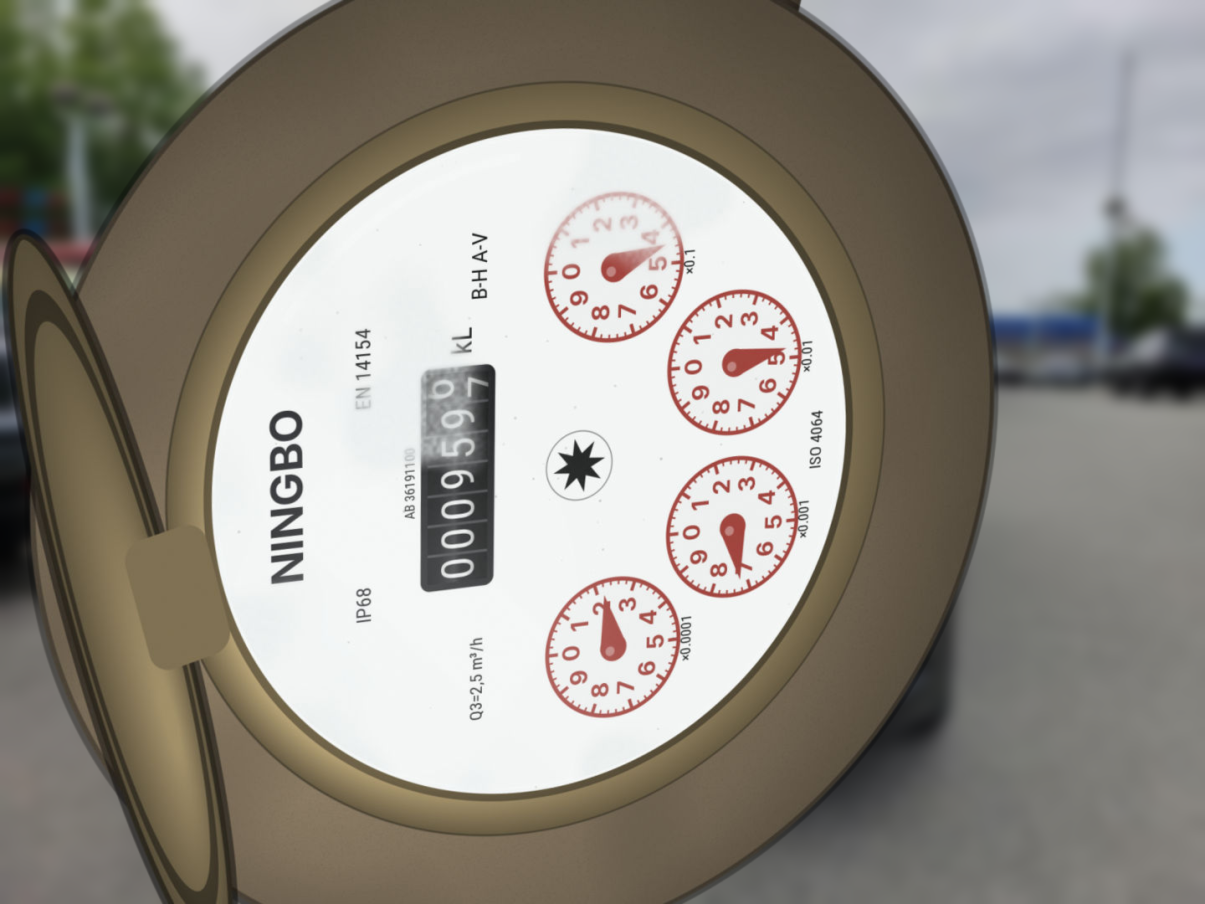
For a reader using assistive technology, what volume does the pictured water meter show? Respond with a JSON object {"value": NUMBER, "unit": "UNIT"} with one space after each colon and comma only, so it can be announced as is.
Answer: {"value": 9596.4472, "unit": "kL"}
